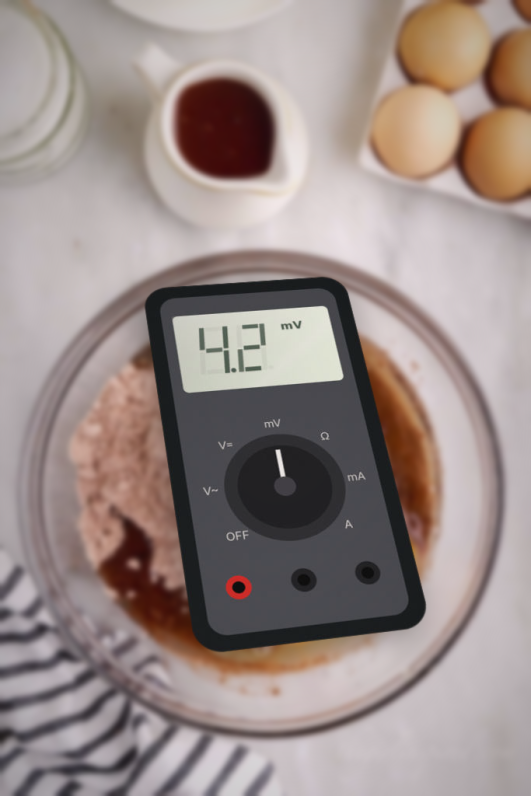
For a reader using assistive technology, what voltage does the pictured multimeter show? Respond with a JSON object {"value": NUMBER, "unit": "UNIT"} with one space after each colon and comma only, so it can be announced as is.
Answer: {"value": 4.2, "unit": "mV"}
